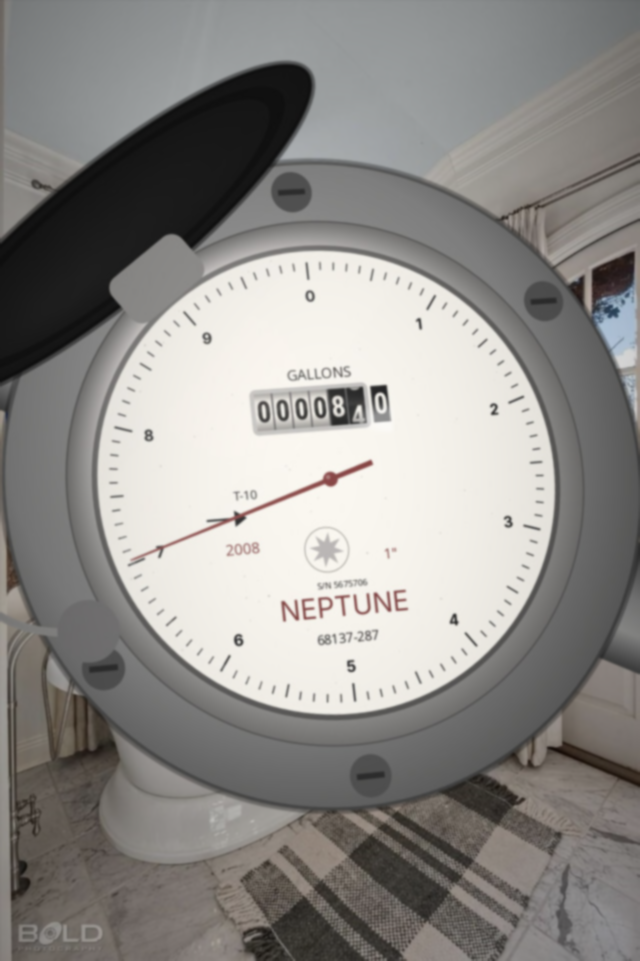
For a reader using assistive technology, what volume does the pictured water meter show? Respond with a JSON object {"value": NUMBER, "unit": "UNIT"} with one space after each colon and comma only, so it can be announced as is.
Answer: {"value": 837.0, "unit": "gal"}
